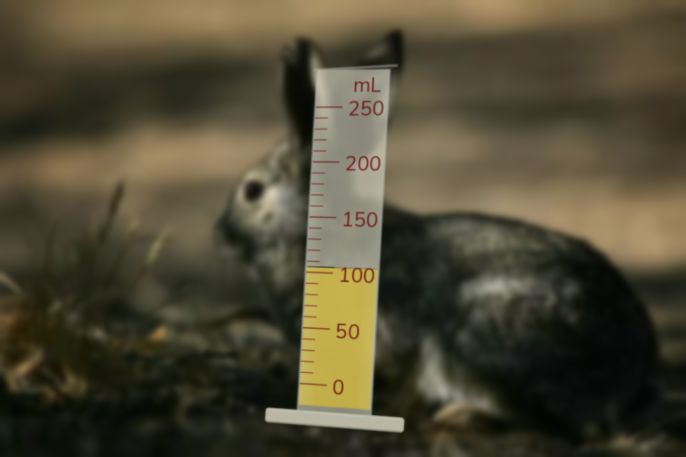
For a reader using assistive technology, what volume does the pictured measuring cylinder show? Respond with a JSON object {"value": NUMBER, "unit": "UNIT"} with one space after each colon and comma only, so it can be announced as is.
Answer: {"value": 105, "unit": "mL"}
